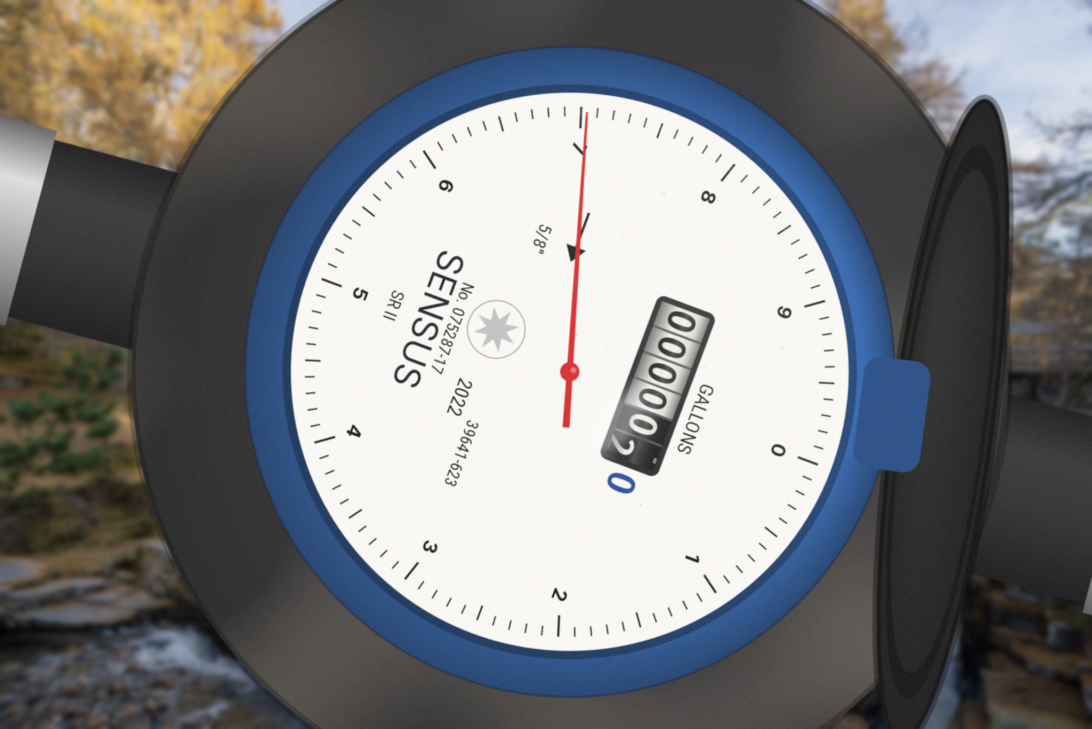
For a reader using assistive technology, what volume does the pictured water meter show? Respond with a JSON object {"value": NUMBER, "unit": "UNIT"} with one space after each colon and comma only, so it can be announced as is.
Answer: {"value": 17.0, "unit": "gal"}
